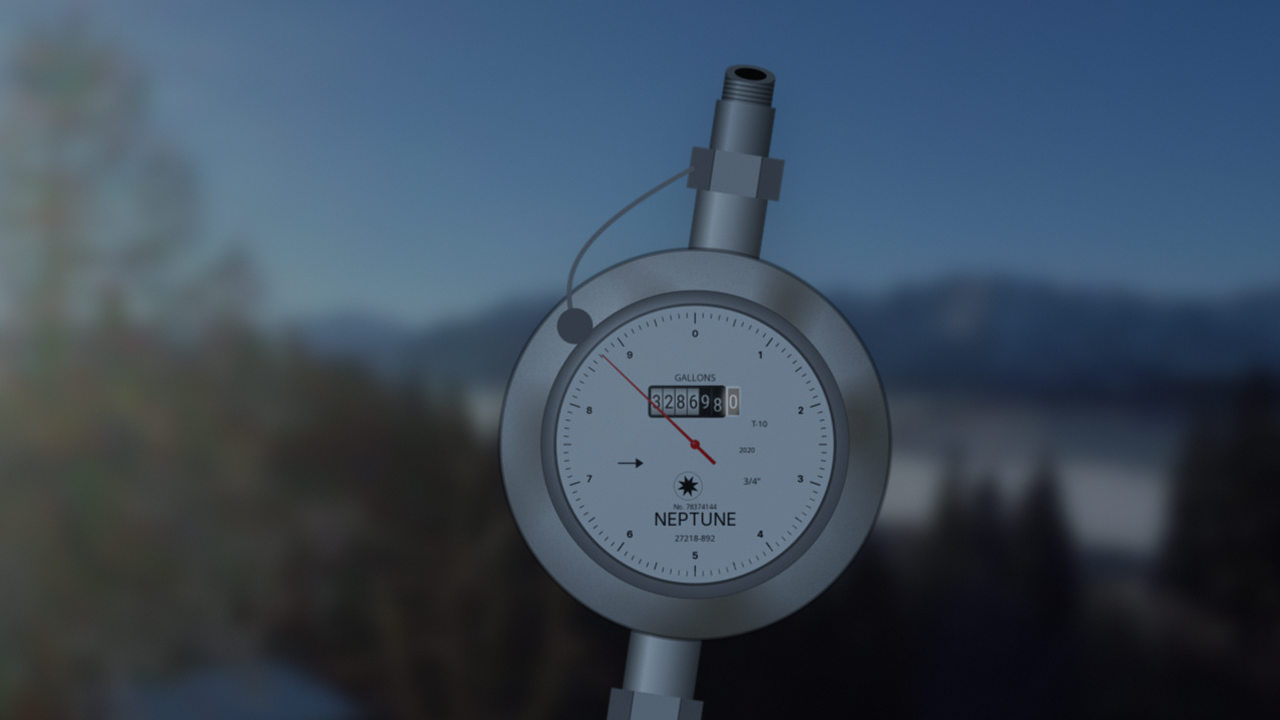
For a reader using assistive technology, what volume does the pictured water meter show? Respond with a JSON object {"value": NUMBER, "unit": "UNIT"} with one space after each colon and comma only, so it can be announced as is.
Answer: {"value": 3286978.7, "unit": "gal"}
